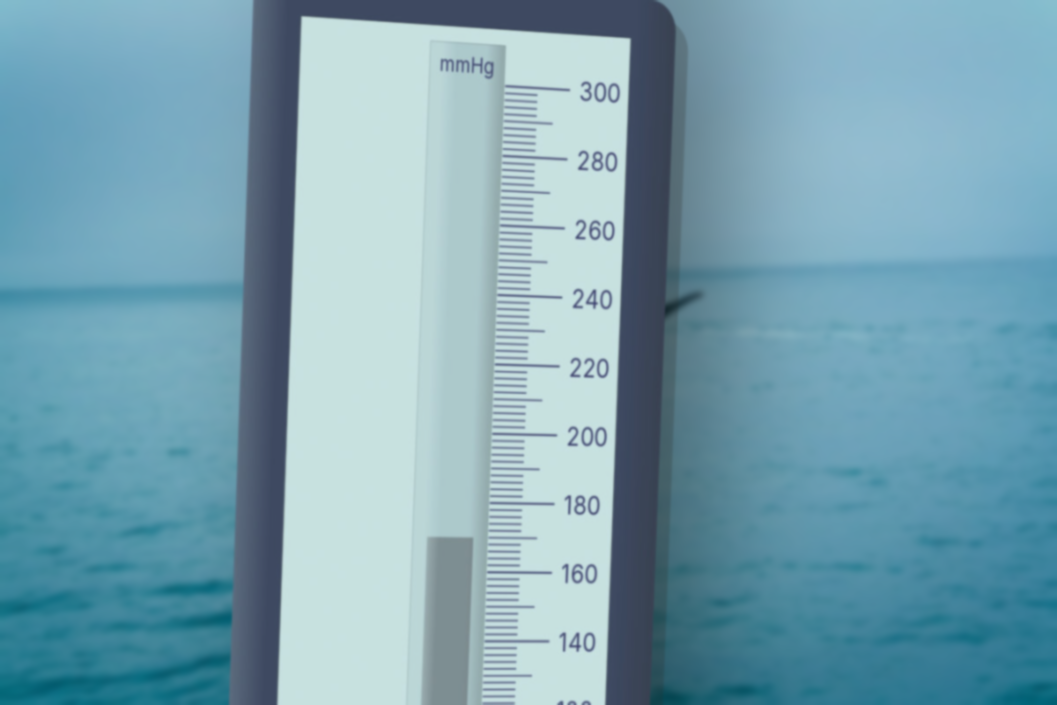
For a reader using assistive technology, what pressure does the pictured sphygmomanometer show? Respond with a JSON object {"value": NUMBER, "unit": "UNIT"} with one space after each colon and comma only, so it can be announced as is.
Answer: {"value": 170, "unit": "mmHg"}
